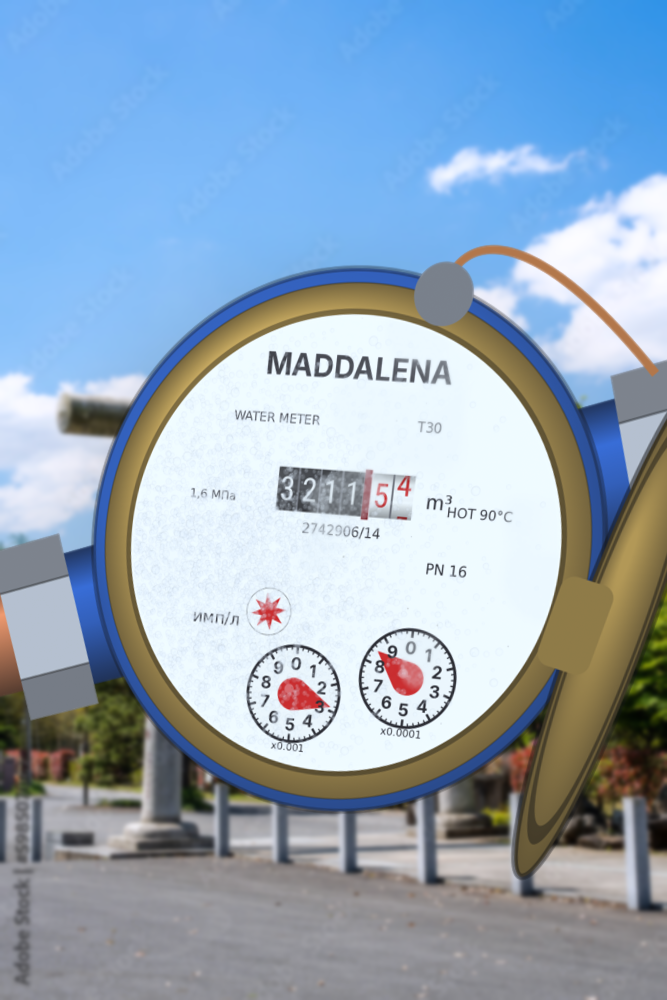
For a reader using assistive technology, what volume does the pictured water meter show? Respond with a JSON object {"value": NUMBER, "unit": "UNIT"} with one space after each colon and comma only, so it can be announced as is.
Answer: {"value": 3211.5428, "unit": "m³"}
